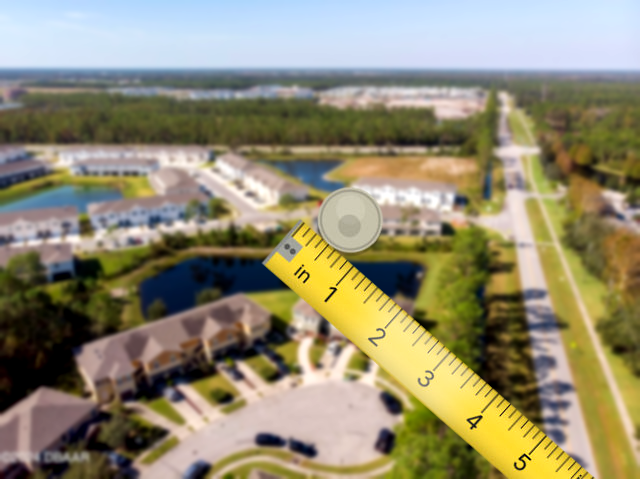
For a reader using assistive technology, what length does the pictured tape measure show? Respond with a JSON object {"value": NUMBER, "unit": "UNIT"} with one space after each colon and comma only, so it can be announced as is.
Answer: {"value": 1, "unit": "in"}
